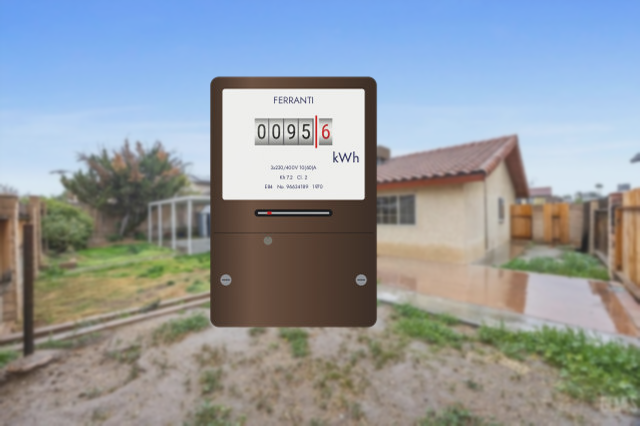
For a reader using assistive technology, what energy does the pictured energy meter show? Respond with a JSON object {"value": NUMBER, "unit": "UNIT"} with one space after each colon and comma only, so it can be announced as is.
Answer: {"value": 95.6, "unit": "kWh"}
